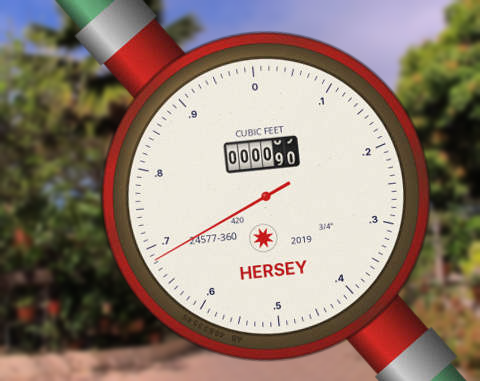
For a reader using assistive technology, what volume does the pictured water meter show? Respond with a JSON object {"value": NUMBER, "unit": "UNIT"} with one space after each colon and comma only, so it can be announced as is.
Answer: {"value": 89.68, "unit": "ft³"}
